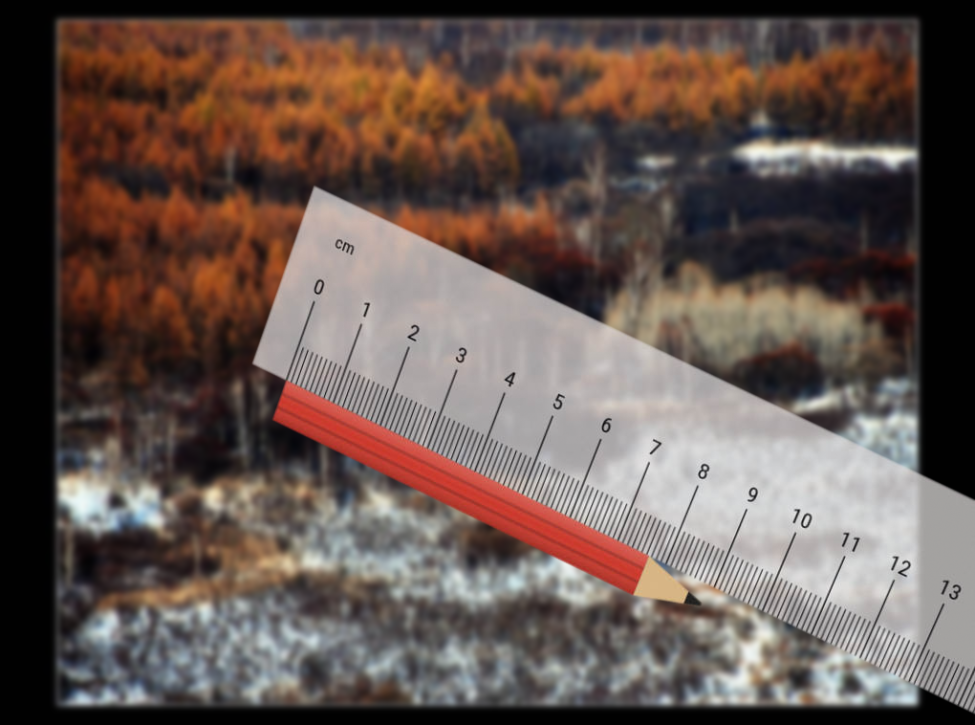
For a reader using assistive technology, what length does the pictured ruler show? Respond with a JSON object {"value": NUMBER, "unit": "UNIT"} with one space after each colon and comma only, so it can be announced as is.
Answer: {"value": 8.9, "unit": "cm"}
